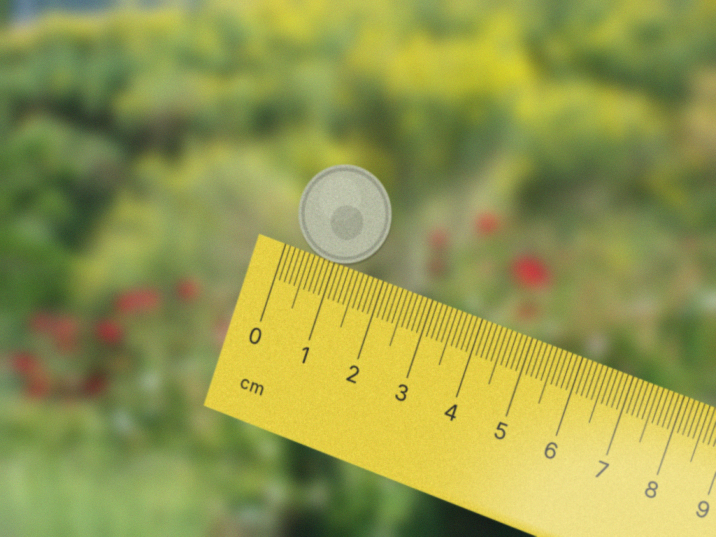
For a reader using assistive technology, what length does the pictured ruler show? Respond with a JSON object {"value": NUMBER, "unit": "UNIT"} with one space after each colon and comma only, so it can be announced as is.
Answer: {"value": 1.8, "unit": "cm"}
